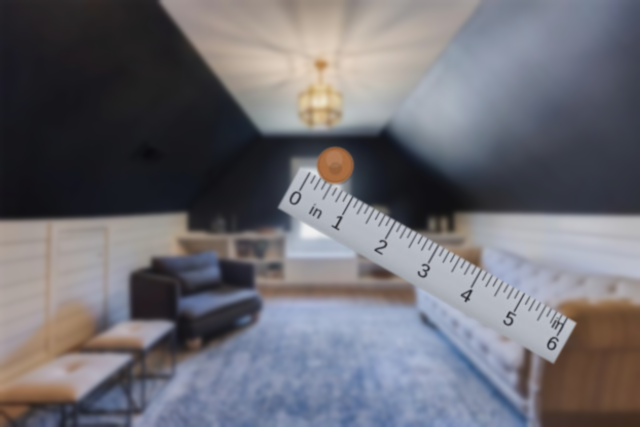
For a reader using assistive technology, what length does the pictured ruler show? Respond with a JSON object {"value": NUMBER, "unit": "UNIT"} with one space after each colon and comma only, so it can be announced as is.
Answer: {"value": 0.75, "unit": "in"}
